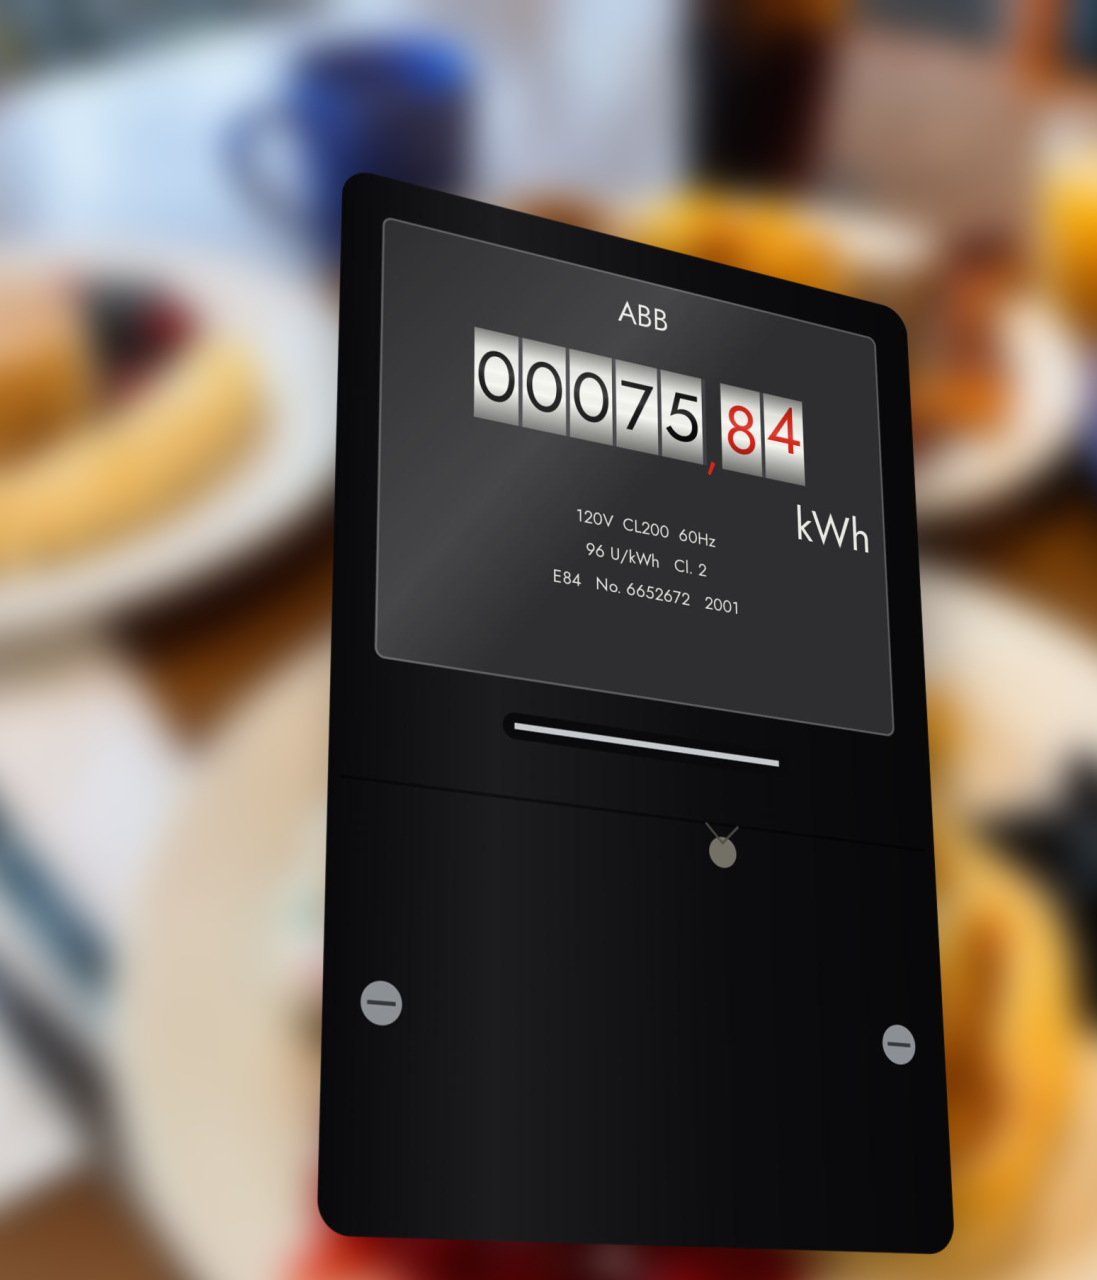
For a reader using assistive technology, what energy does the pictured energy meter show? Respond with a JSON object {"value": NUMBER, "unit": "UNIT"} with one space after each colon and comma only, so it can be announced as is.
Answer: {"value": 75.84, "unit": "kWh"}
